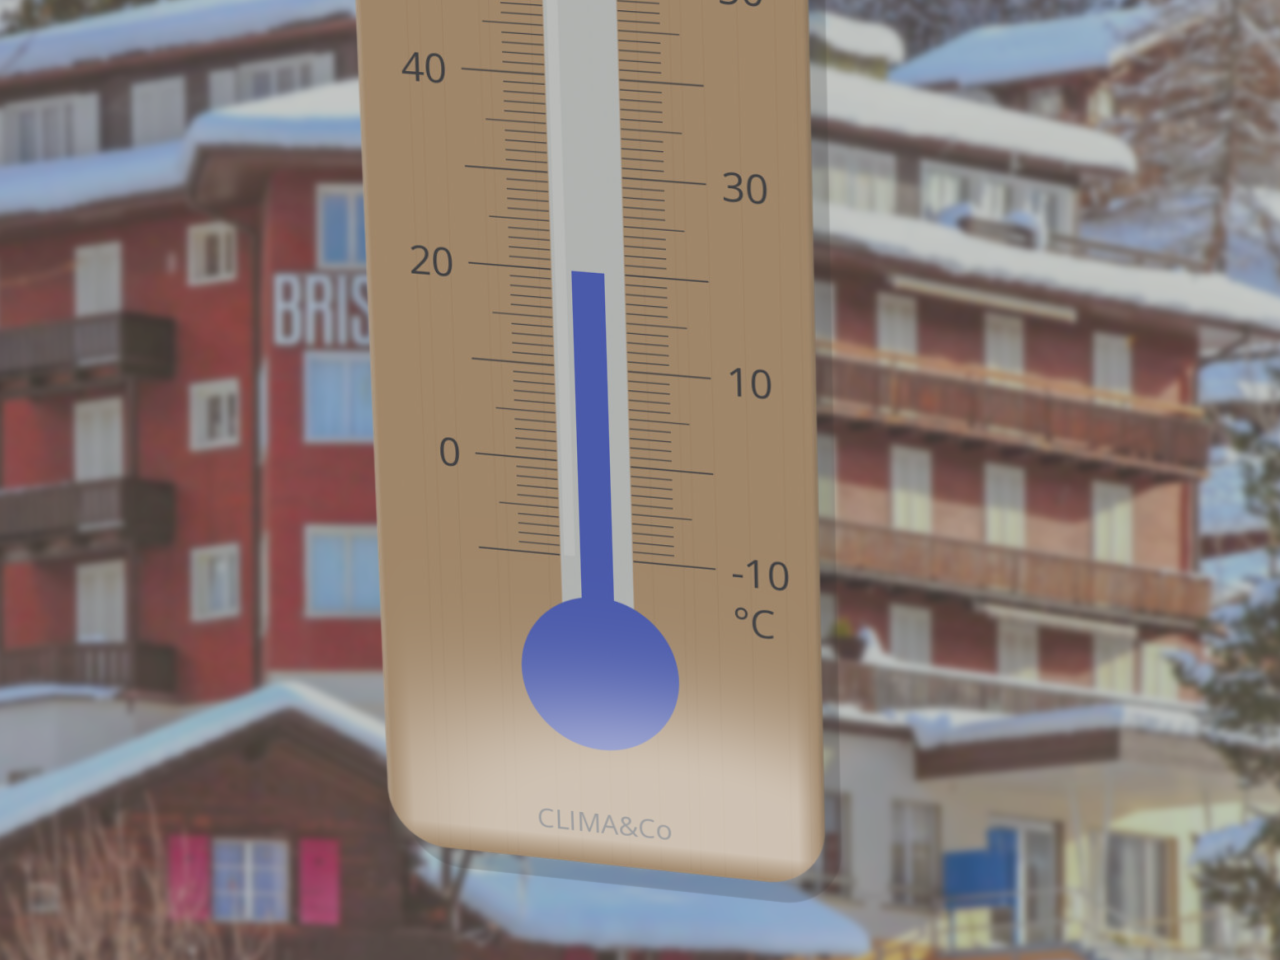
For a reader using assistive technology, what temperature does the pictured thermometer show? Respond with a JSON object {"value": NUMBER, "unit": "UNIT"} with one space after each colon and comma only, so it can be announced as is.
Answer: {"value": 20, "unit": "°C"}
